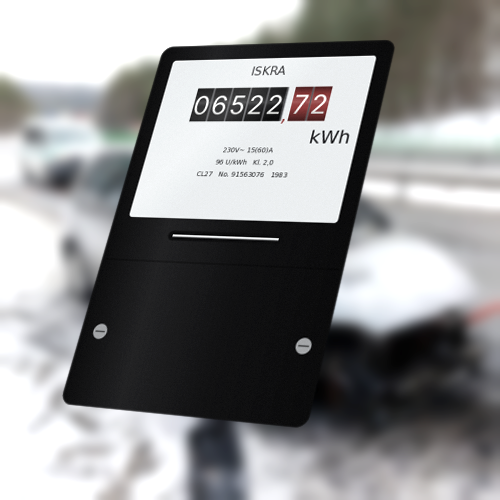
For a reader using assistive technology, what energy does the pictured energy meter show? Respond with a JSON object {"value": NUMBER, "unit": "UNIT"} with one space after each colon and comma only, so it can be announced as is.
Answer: {"value": 6522.72, "unit": "kWh"}
